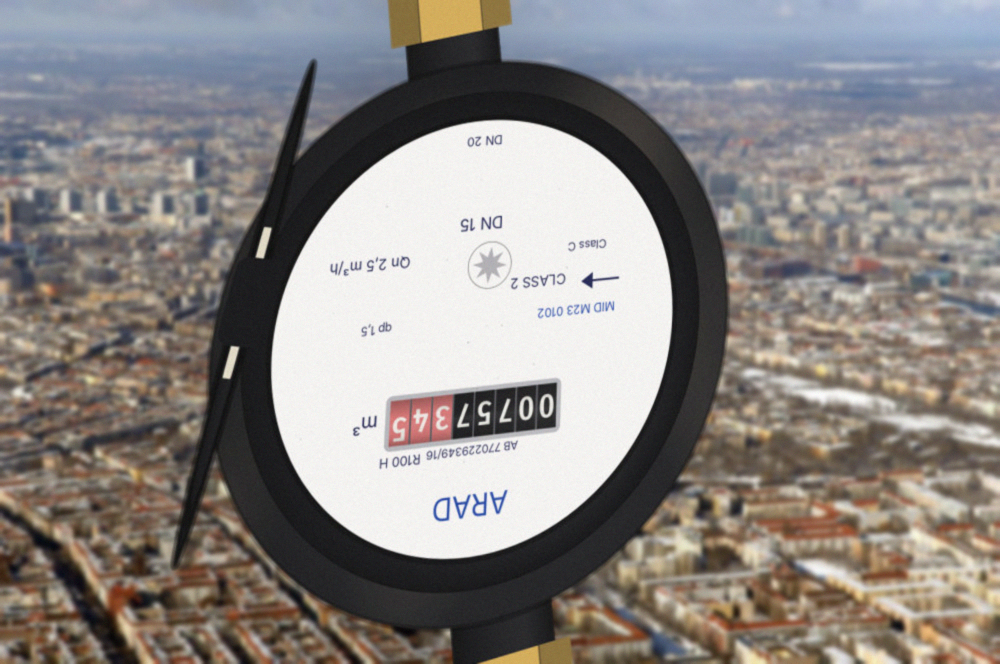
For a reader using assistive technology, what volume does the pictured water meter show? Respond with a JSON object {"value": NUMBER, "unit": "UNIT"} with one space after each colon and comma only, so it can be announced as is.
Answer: {"value": 757.345, "unit": "m³"}
